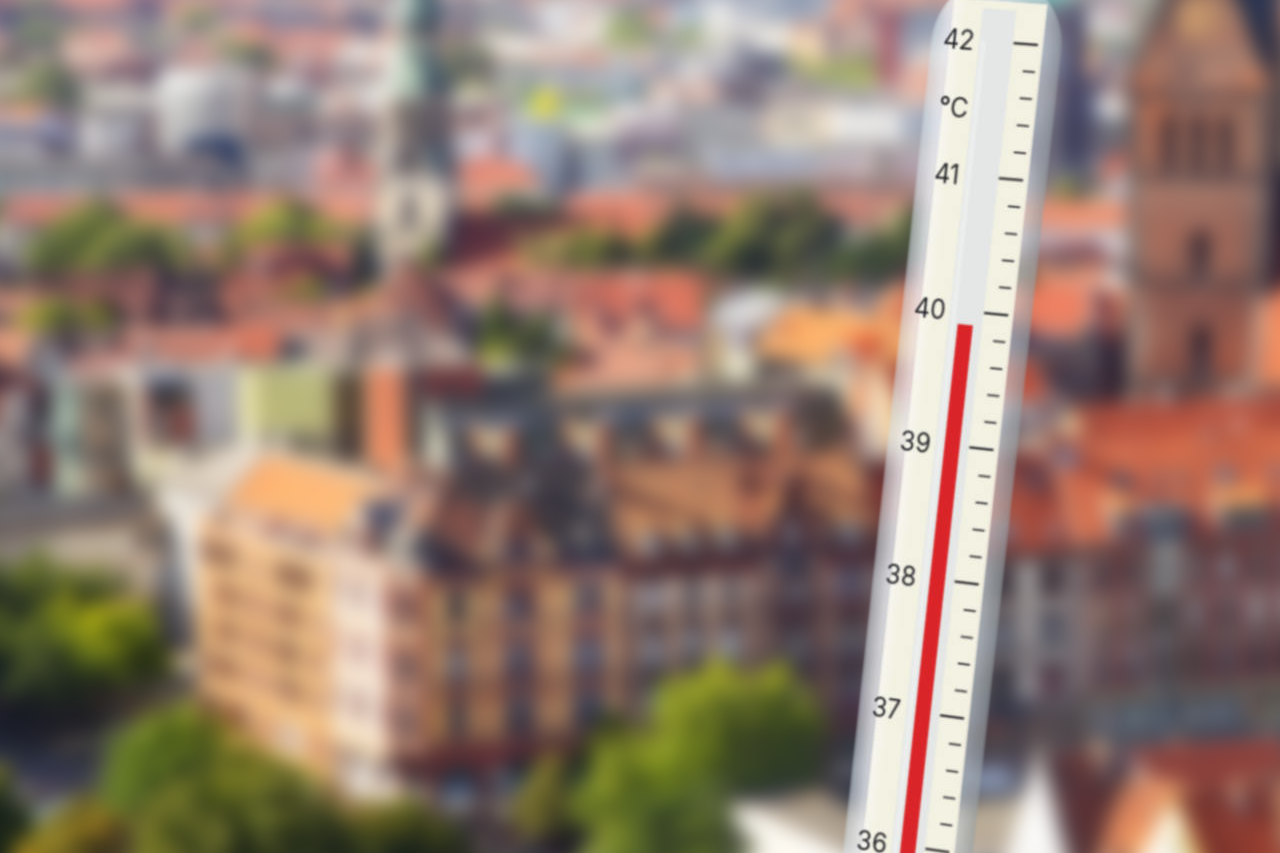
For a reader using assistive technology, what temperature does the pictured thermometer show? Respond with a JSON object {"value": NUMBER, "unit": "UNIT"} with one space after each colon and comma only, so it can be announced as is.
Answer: {"value": 39.9, "unit": "°C"}
